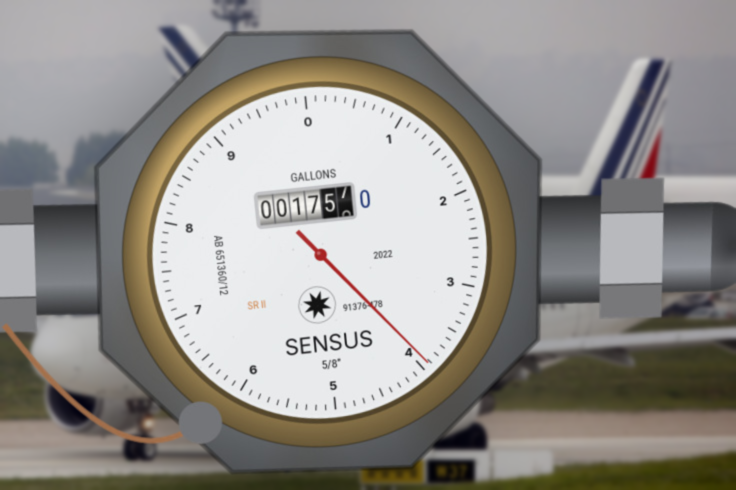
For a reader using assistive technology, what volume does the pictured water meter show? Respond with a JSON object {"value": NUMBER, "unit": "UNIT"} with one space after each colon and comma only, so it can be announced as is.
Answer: {"value": 17573.9, "unit": "gal"}
